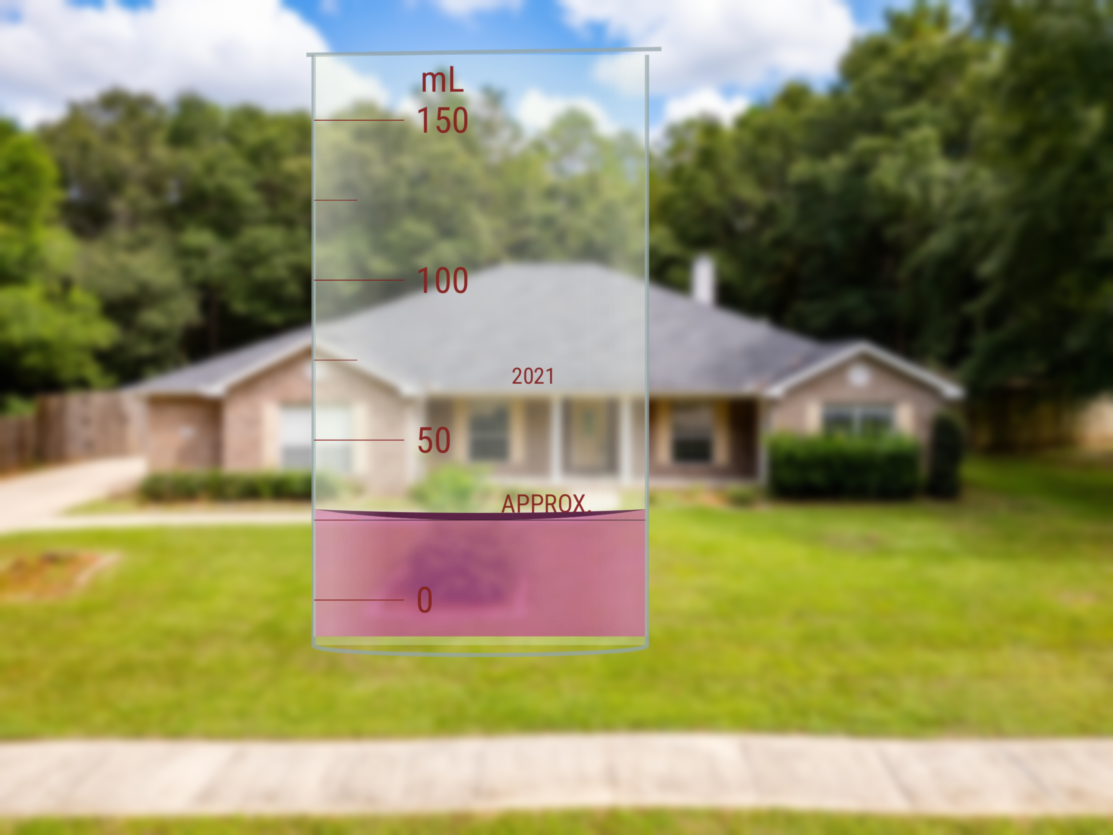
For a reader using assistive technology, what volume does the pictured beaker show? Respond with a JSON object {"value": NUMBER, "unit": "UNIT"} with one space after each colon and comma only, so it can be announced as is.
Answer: {"value": 25, "unit": "mL"}
